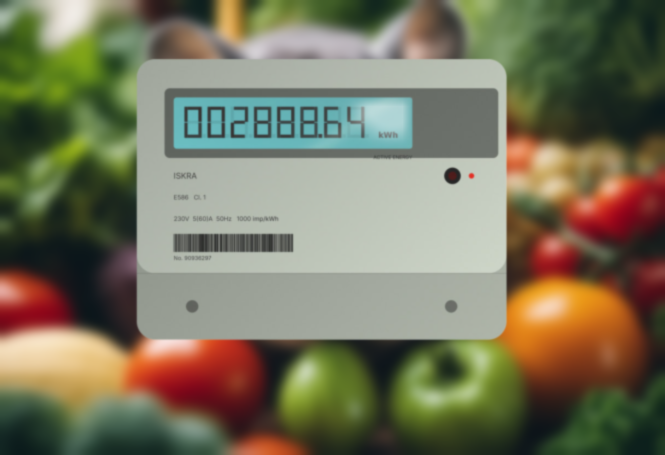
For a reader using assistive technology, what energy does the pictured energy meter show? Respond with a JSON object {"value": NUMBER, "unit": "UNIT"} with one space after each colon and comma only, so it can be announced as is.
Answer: {"value": 2888.64, "unit": "kWh"}
